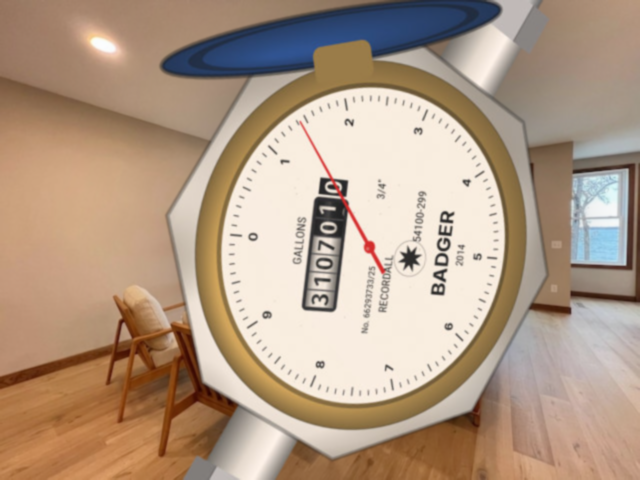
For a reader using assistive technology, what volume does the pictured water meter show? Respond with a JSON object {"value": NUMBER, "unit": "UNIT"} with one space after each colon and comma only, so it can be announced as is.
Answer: {"value": 3107011.4, "unit": "gal"}
